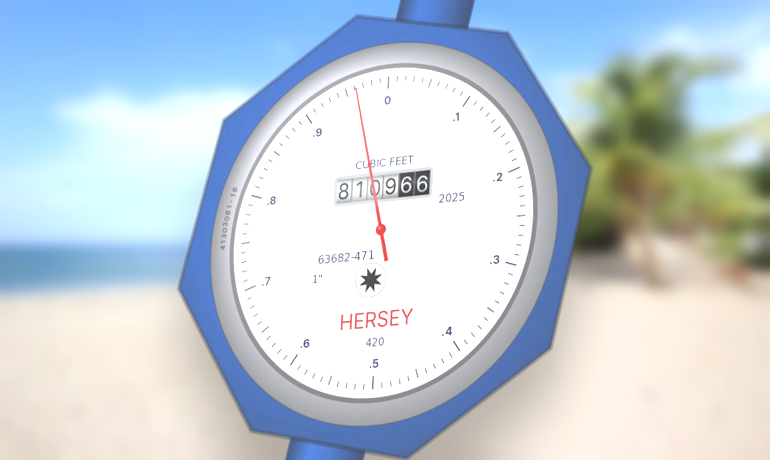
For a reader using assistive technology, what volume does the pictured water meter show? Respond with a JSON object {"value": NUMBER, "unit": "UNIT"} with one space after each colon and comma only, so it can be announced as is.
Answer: {"value": 810965.96, "unit": "ft³"}
